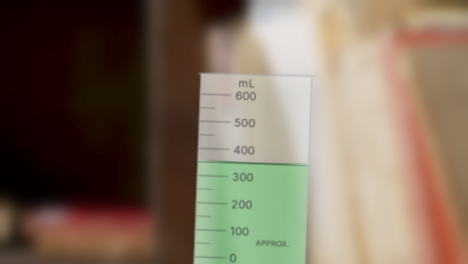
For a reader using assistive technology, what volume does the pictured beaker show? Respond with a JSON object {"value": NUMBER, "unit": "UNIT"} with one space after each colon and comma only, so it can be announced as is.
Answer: {"value": 350, "unit": "mL"}
